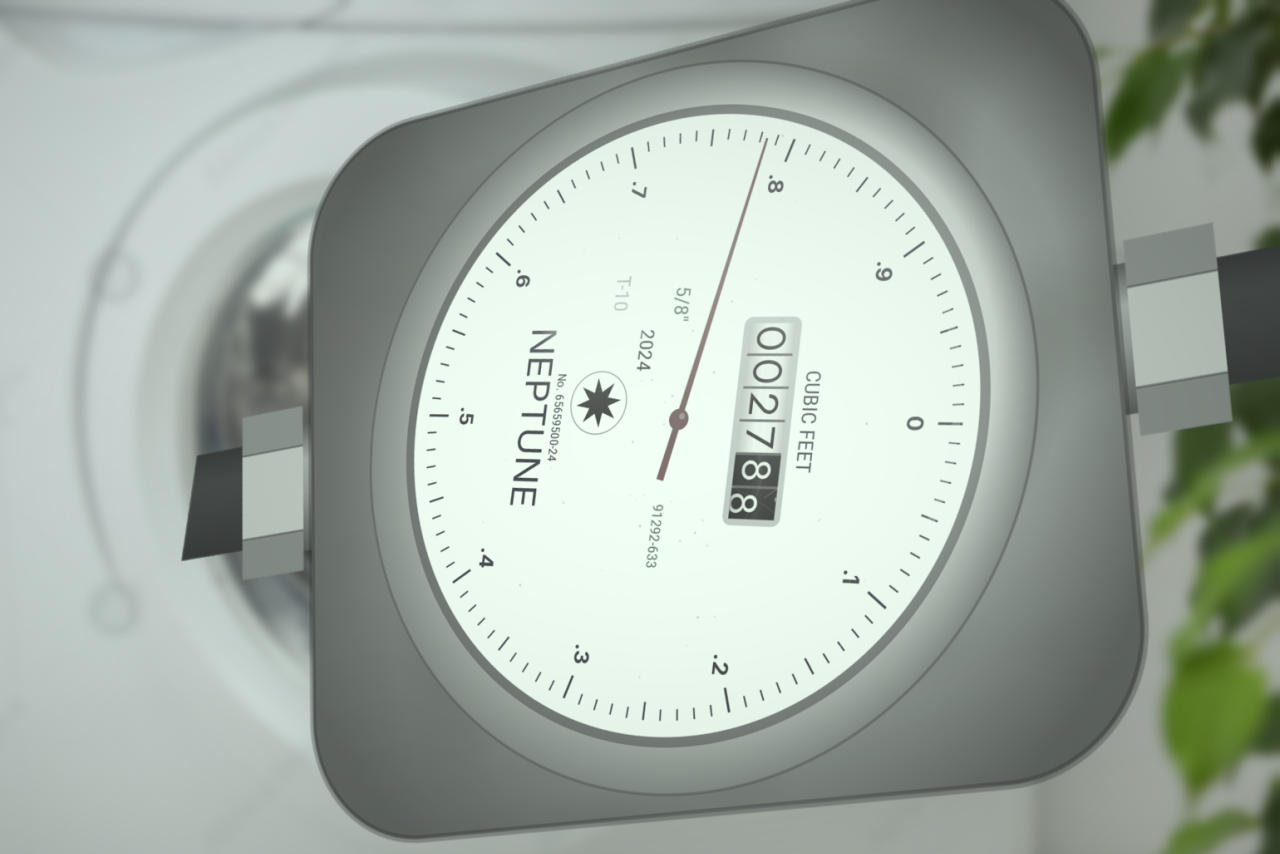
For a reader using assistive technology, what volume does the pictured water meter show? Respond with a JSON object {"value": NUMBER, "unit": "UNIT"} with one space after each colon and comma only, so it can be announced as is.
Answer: {"value": 2787.78, "unit": "ft³"}
